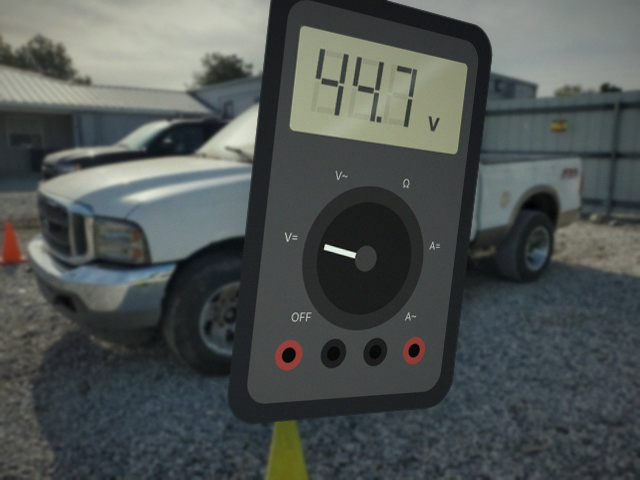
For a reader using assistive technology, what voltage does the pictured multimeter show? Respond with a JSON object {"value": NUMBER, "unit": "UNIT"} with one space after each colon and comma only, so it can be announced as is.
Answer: {"value": 44.7, "unit": "V"}
